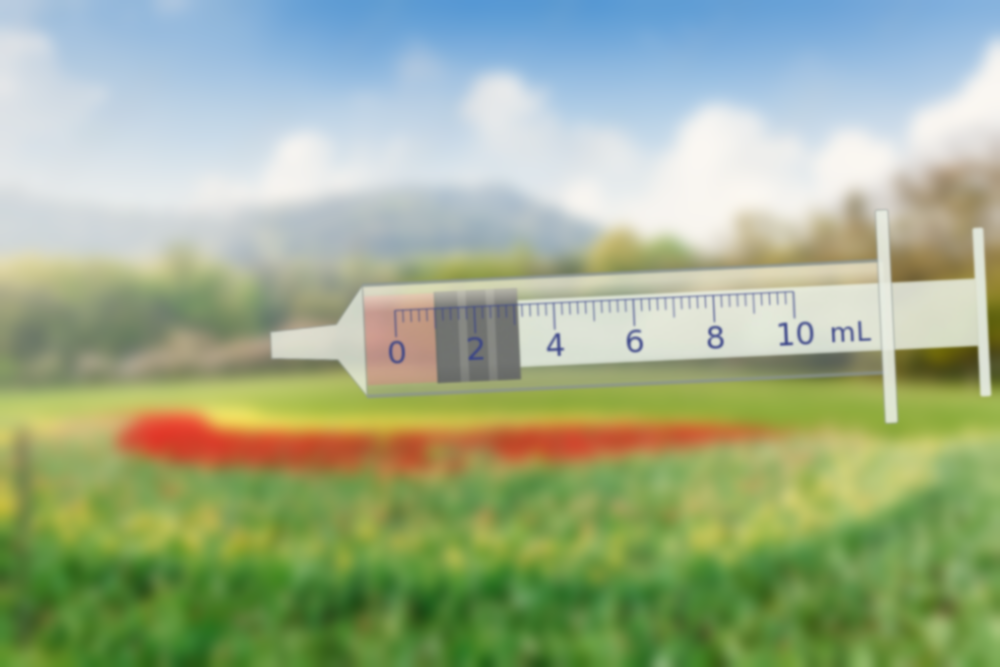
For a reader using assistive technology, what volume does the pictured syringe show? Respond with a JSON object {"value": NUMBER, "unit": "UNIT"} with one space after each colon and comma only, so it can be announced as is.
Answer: {"value": 1, "unit": "mL"}
